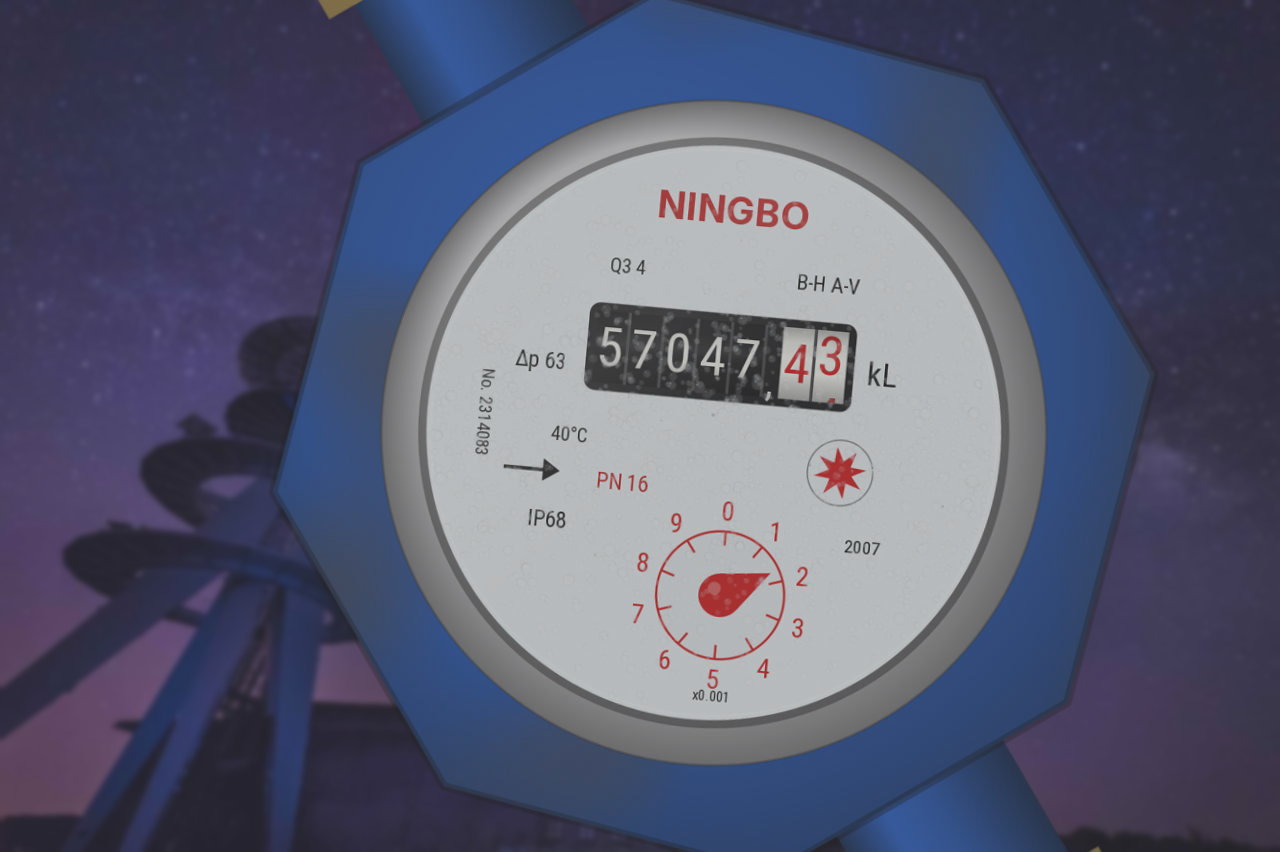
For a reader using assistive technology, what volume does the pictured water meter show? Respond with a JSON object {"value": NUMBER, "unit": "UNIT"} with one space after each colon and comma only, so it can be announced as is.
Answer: {"value": 57047.431, "unit": "kL"}
